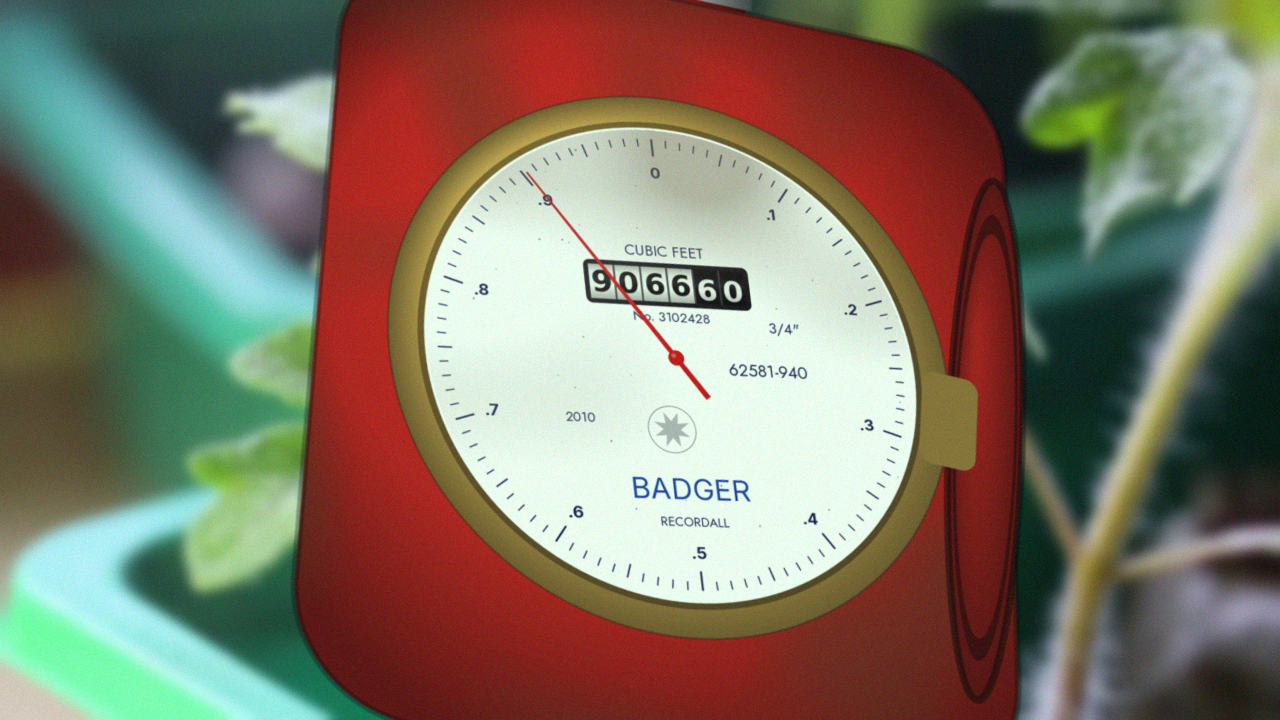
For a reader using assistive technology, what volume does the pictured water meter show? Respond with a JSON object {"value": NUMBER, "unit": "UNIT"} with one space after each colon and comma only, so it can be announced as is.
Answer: {"value": 906659.90, "unit": "ft³"}
